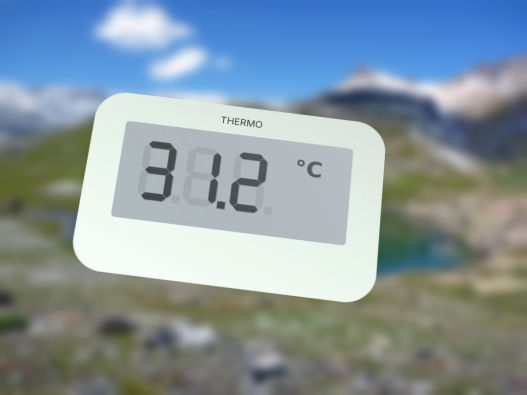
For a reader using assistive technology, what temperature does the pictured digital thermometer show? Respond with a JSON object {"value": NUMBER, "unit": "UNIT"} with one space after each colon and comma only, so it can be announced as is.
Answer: {"value": 31.2, "unit": "°C"}
